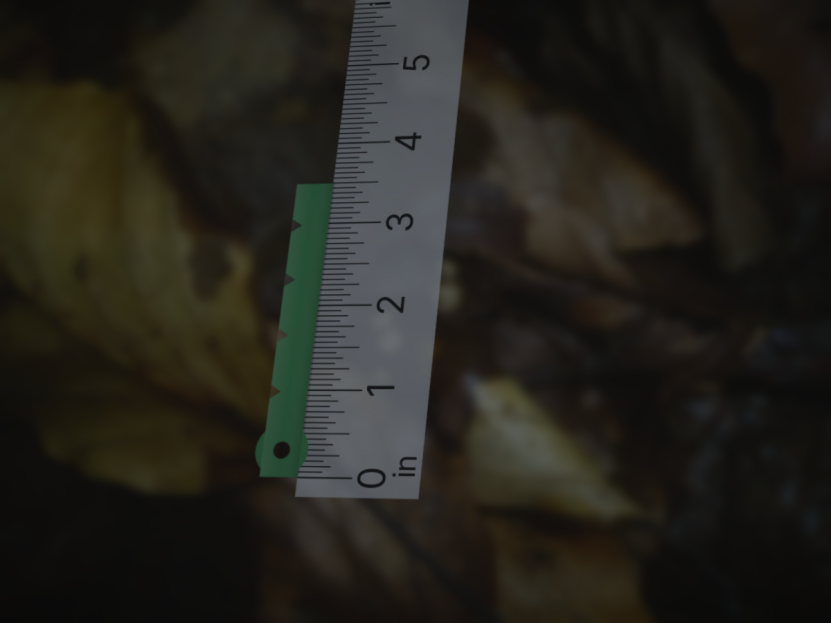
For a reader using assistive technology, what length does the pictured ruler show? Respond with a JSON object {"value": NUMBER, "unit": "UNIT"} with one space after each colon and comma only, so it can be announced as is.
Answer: {"value": 3.5, "unit": "in"}
